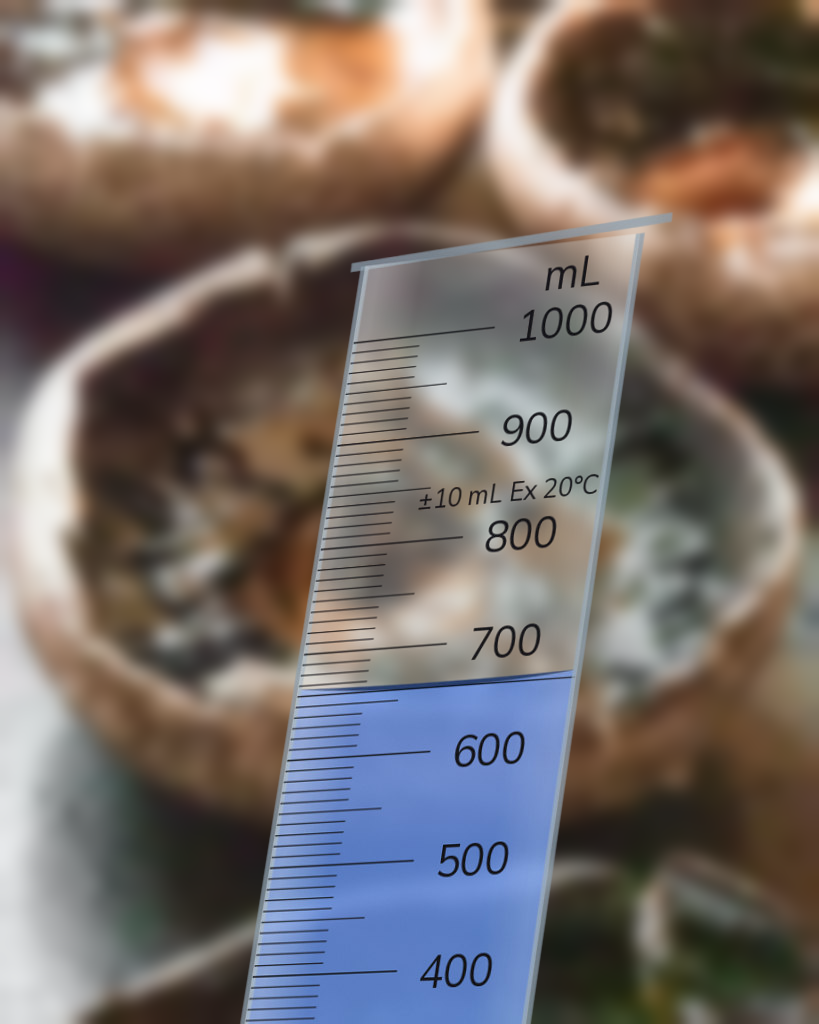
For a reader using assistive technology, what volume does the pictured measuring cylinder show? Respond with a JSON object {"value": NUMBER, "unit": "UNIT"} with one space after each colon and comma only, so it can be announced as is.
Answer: {"value": 660, "unit": "mL"}
